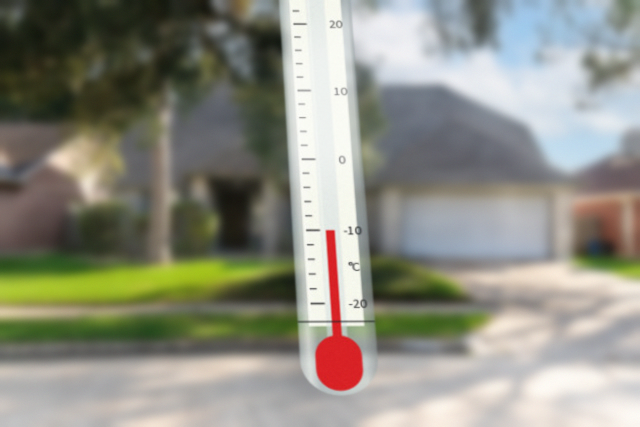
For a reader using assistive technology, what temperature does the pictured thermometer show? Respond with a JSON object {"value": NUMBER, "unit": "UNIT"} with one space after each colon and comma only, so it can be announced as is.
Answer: {"value": -10, "unit": "°C"}
